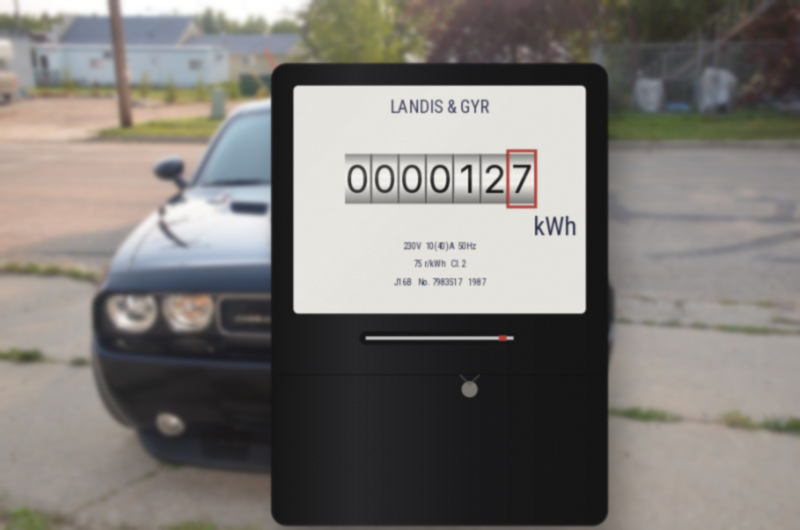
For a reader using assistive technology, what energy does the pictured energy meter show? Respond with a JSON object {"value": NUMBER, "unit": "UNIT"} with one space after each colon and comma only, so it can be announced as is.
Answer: {"value": 12.7, "unit": "kWh"}
